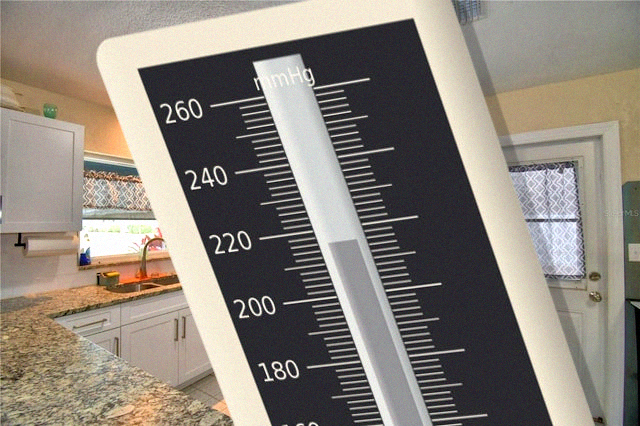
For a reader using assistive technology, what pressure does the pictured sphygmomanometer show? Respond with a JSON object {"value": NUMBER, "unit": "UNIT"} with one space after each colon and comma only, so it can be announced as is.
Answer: {"value": 216, "unit": "mmHg"}
